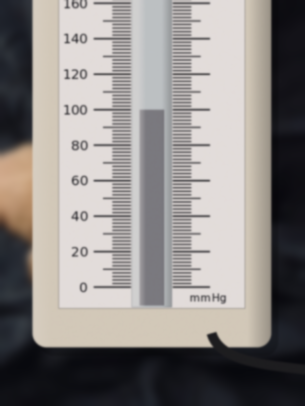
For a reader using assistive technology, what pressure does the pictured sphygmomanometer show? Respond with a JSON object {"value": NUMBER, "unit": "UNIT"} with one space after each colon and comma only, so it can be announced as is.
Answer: {"value": 100, "unit": "mmHg"}
